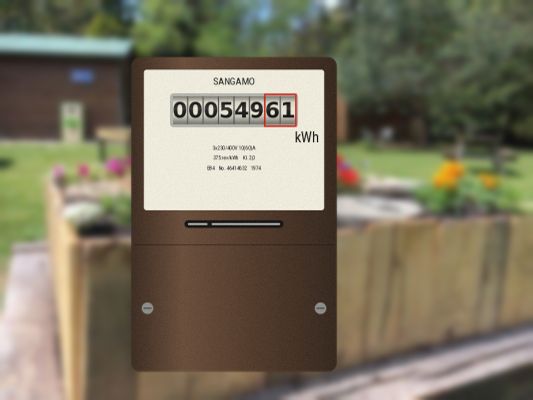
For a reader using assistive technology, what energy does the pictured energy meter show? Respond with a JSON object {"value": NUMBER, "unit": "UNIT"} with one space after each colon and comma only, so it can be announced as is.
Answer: {"value": 549.61, "unit": "kWh"}
